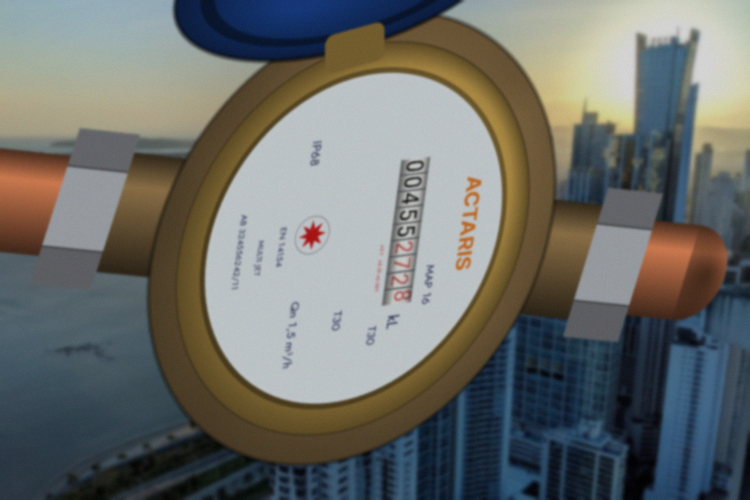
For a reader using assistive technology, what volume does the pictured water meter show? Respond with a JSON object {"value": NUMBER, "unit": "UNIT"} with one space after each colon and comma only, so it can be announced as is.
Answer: {"value": 455.2728, "unit": "kL"}
